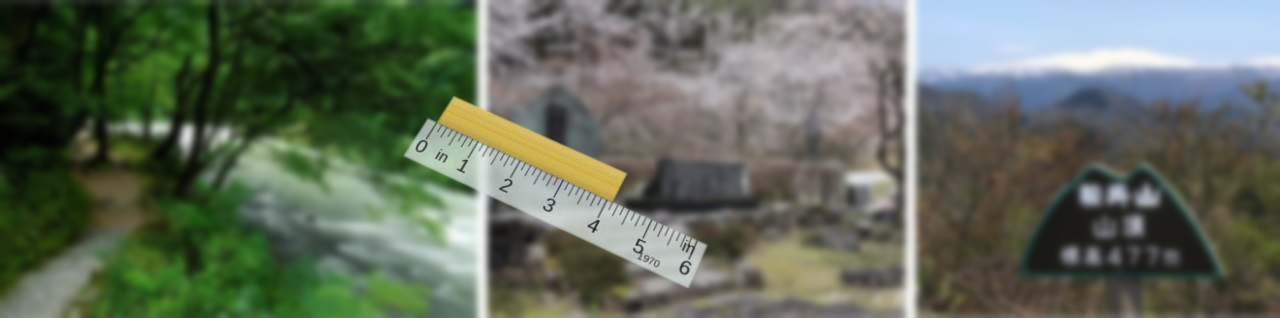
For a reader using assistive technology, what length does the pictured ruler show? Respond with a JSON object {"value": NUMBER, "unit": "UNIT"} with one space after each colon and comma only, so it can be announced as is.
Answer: {"value": 4.125, "unit": "in"}
